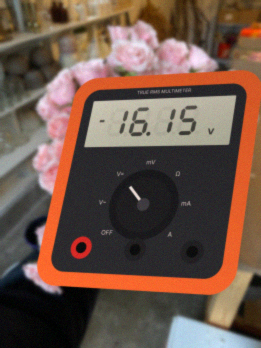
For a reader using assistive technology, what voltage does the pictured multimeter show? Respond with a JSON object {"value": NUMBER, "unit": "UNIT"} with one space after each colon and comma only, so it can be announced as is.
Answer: {"value": -16.15, "unit": "V"}
